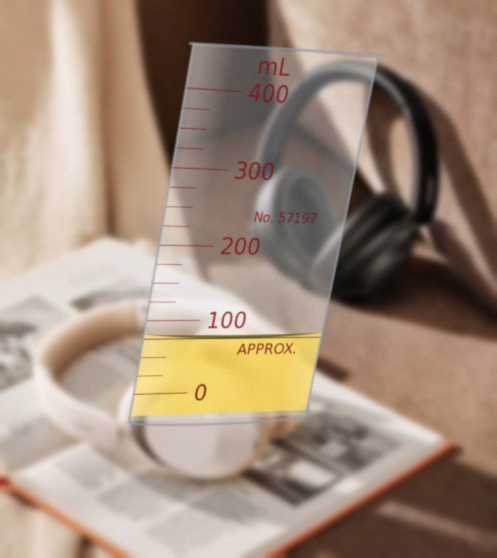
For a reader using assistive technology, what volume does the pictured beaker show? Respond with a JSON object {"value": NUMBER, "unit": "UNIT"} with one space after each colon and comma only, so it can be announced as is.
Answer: {"value": 75, "unit": "mL"}
